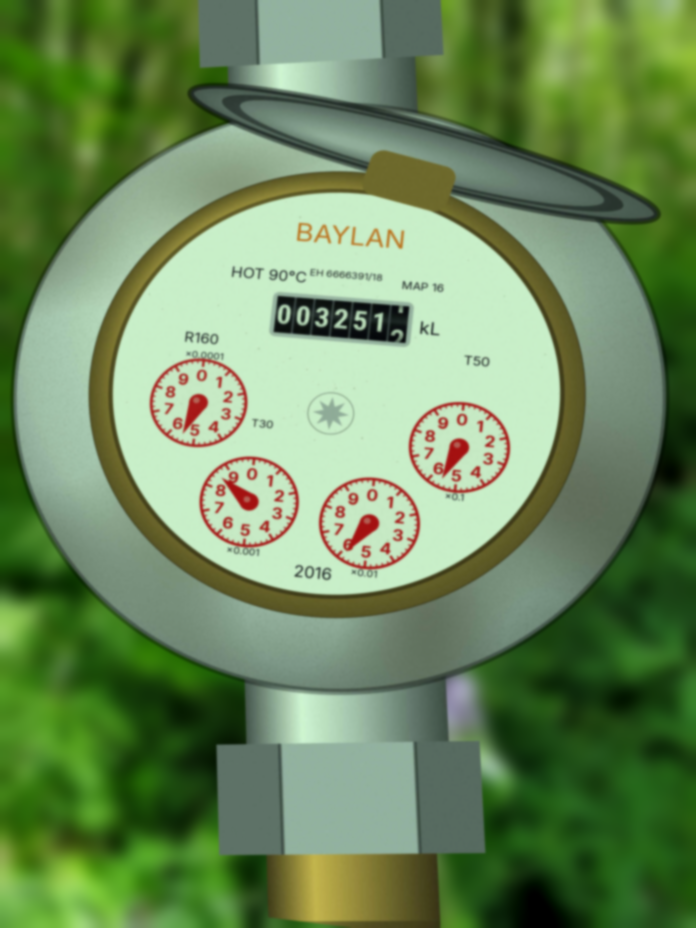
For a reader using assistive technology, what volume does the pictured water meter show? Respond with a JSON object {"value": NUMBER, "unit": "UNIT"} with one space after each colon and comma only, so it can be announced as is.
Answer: {"value": 32511.5585, "unit": "kL"}
